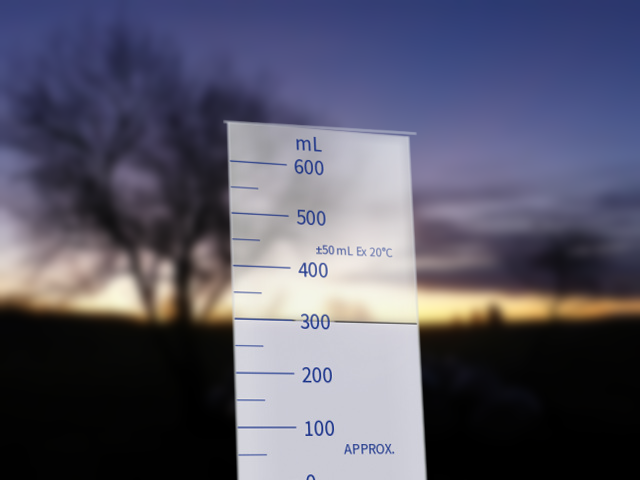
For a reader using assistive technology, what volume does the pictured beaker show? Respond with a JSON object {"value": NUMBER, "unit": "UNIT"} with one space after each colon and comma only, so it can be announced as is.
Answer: {"value": 300, "unit": "mL"}
